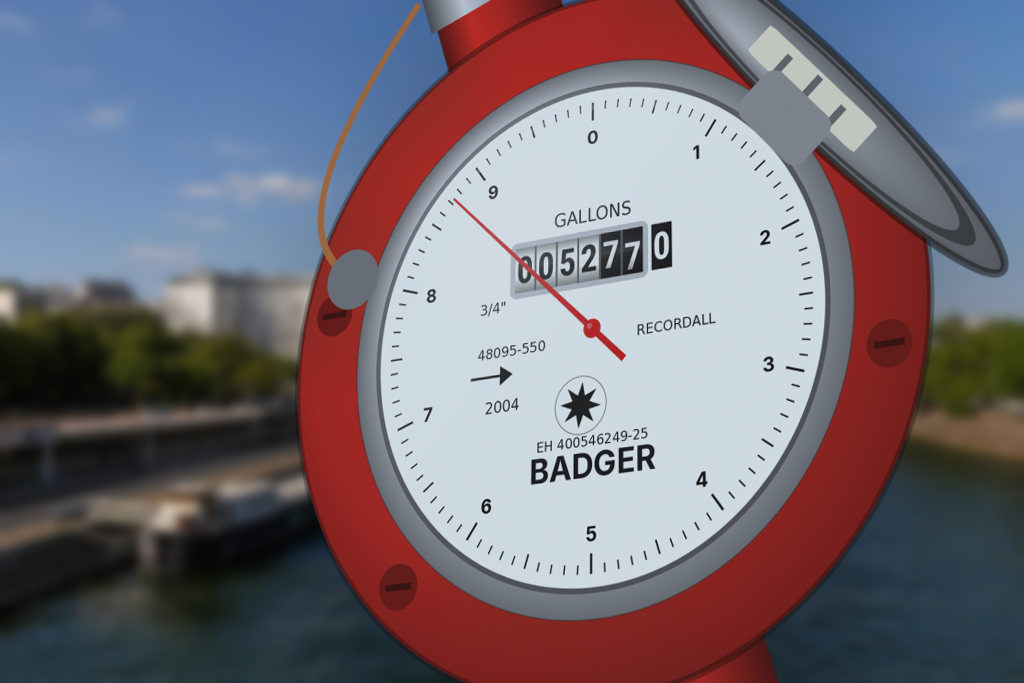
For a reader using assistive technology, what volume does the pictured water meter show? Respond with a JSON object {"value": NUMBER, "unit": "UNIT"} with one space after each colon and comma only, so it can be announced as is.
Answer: {"value": 52768.7, "unit": "gal"}
